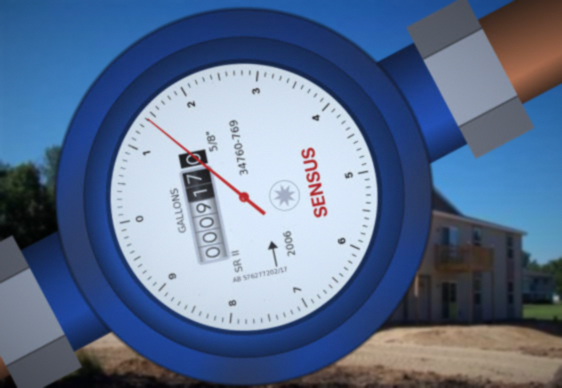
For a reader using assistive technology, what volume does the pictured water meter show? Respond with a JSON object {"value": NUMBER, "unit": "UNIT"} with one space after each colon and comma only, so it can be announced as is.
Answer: {"value": 9171.4, "unit": "gal"}
